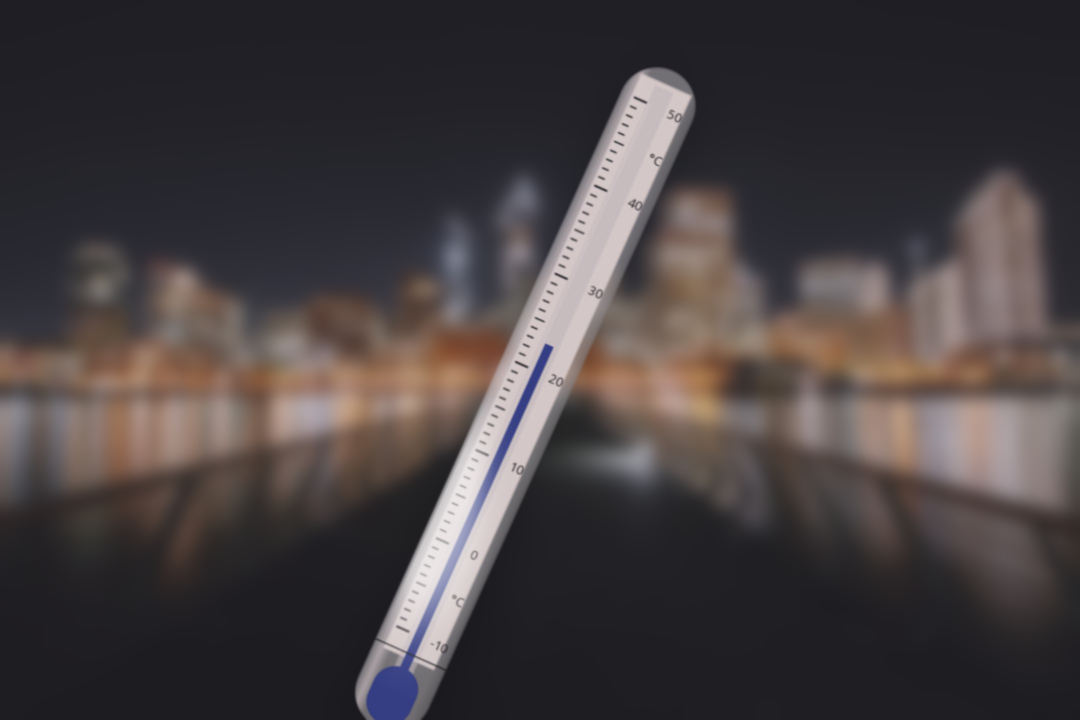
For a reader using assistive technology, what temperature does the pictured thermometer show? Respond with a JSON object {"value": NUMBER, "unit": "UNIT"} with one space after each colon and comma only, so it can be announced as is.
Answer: {"value": 23, "unit": "°C"}
